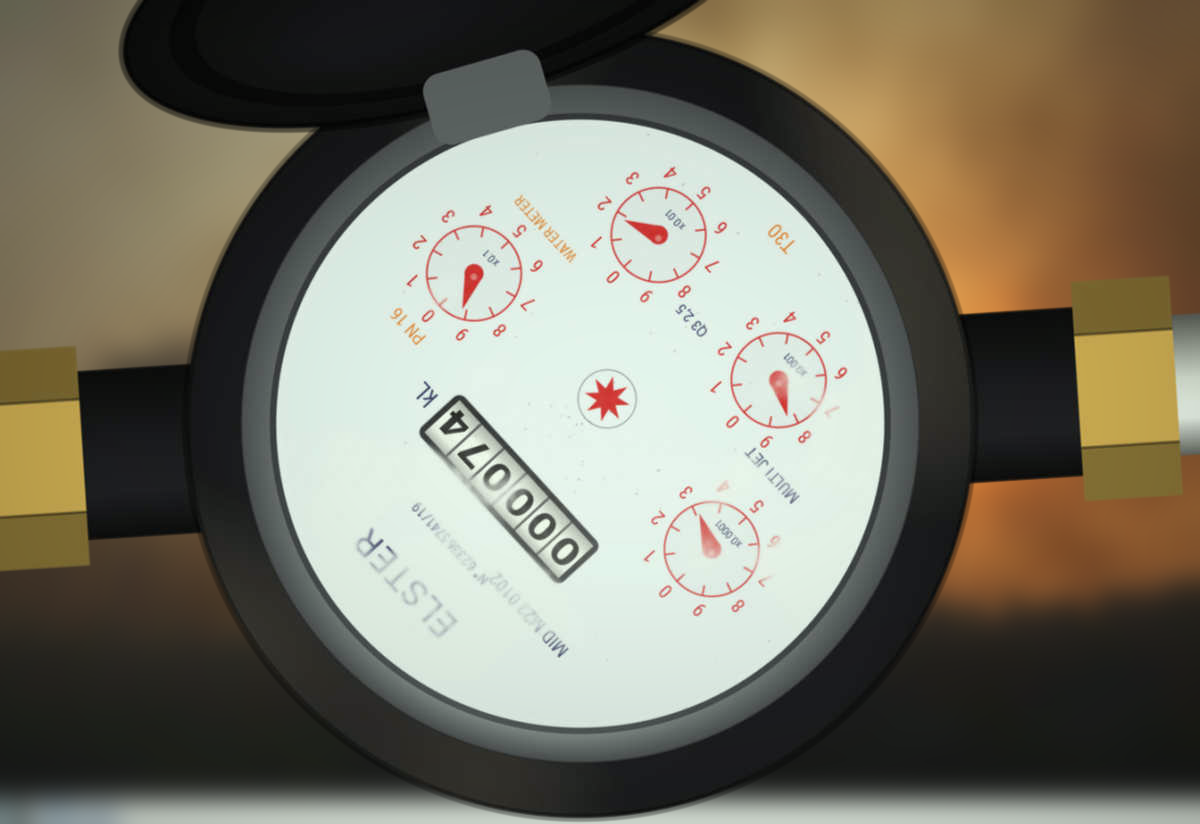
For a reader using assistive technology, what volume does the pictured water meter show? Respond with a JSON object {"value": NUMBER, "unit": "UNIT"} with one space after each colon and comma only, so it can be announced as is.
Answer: {"value": 73.9183, "unit": "kL"}
